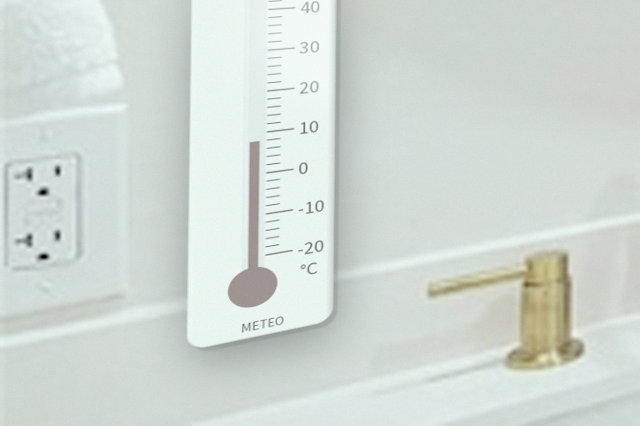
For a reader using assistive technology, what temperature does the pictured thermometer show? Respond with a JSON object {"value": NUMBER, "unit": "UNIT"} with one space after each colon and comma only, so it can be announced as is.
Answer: {"value": 8, "unit": "°C"}
